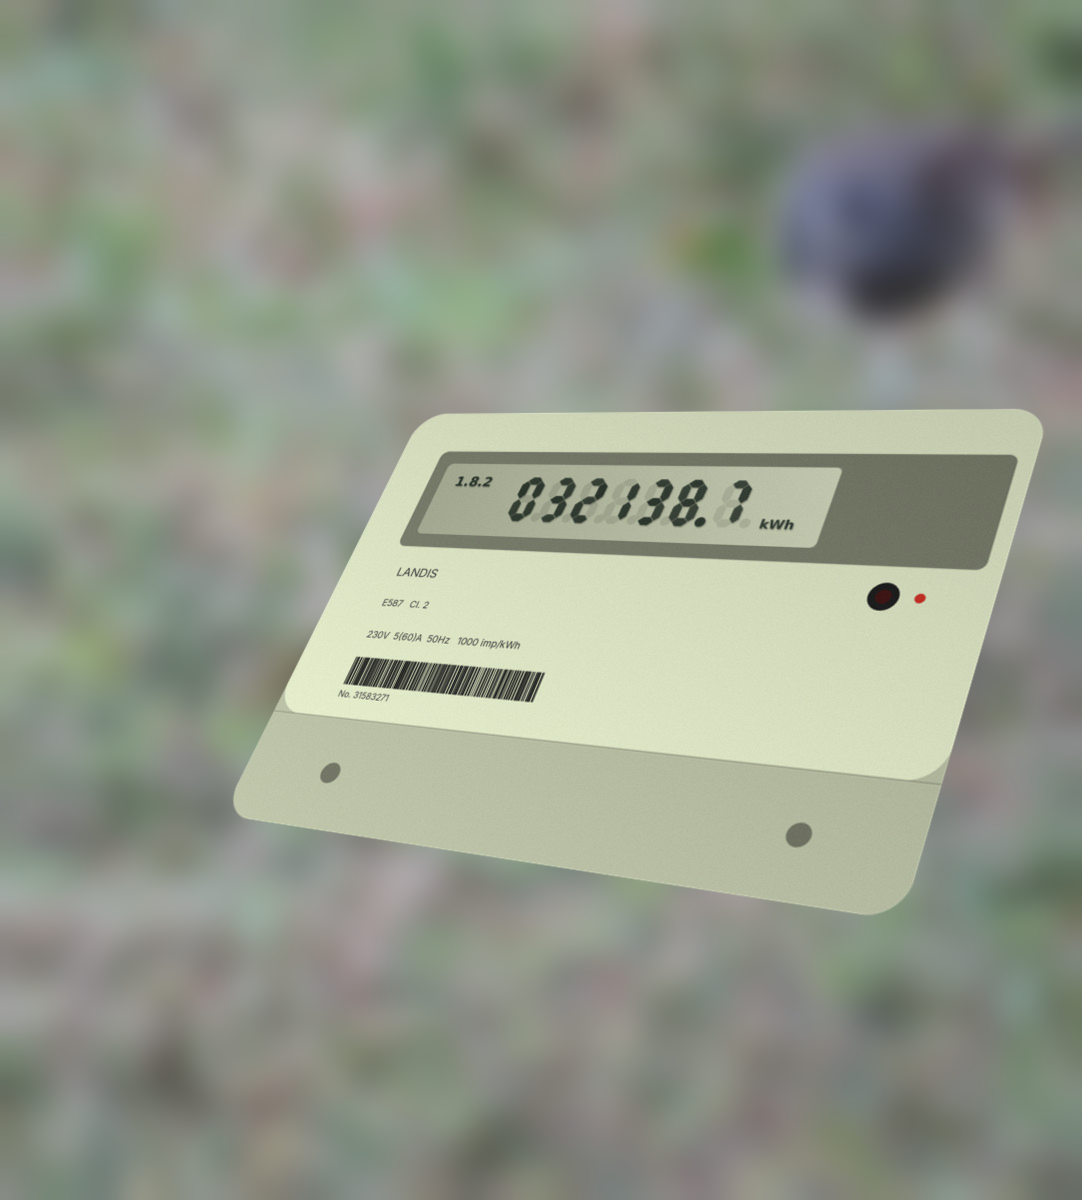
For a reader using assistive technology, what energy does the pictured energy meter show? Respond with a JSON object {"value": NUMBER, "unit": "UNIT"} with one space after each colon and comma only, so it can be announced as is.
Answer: {"value": 32138.7, "unit": "kWh"}
